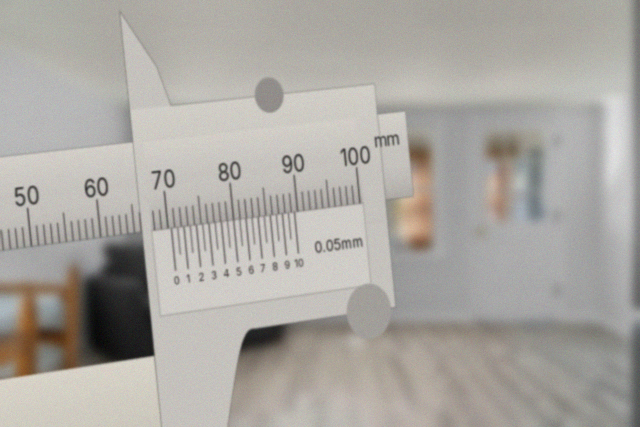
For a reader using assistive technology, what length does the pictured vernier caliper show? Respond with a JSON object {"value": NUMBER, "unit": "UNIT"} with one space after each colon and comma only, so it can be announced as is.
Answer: {"value": 70.5, "unit": "mm"}
